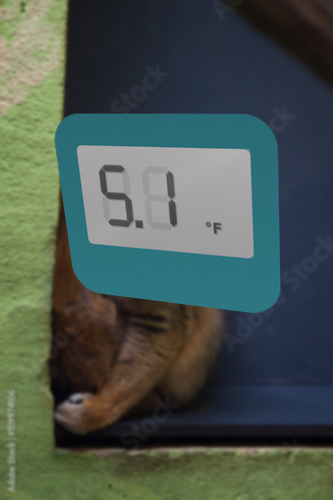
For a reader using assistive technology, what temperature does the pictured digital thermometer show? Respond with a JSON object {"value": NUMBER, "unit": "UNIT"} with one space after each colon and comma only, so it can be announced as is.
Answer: {"value": 5.1, "unit": "°F"}
